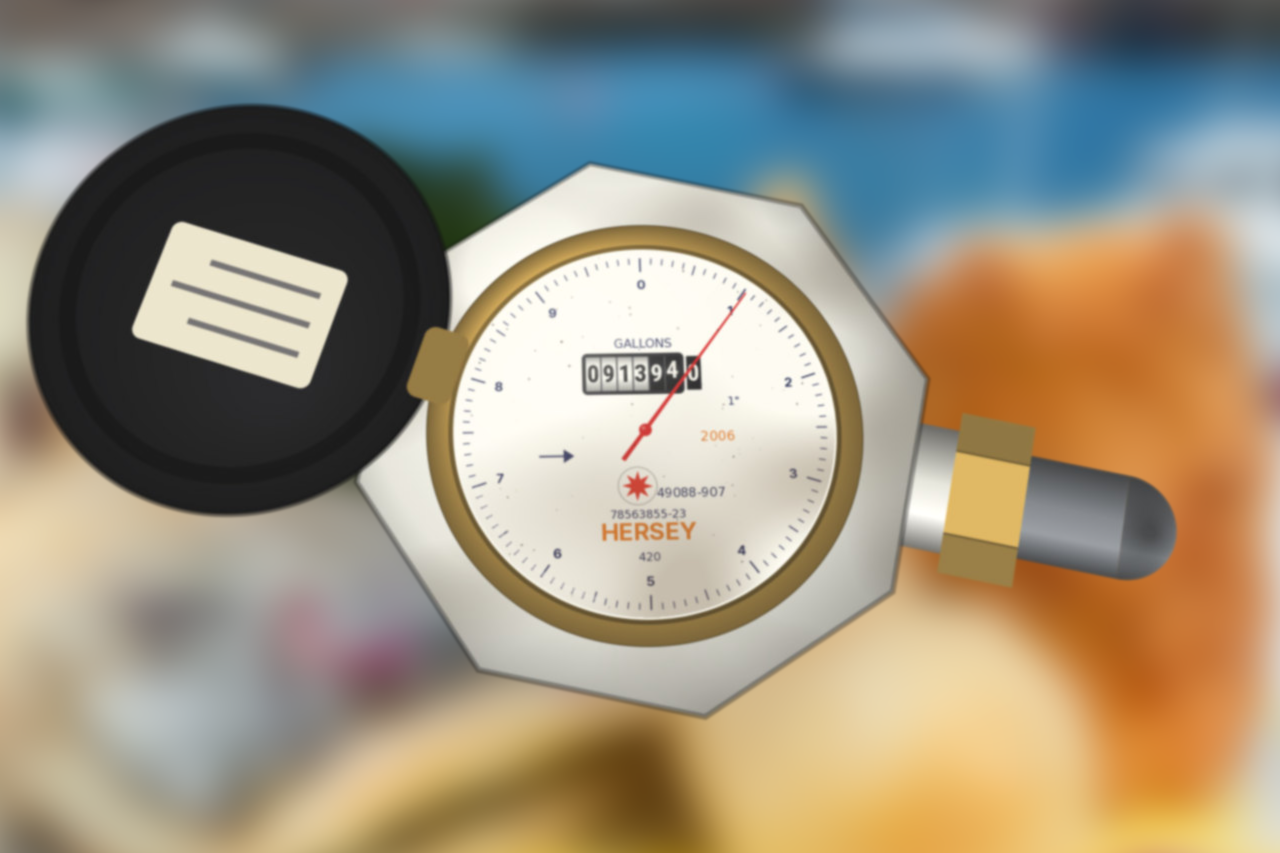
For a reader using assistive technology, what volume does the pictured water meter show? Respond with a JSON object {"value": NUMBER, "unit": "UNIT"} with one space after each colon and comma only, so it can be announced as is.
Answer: {"value": 913941.0, "unit": "gal"}
